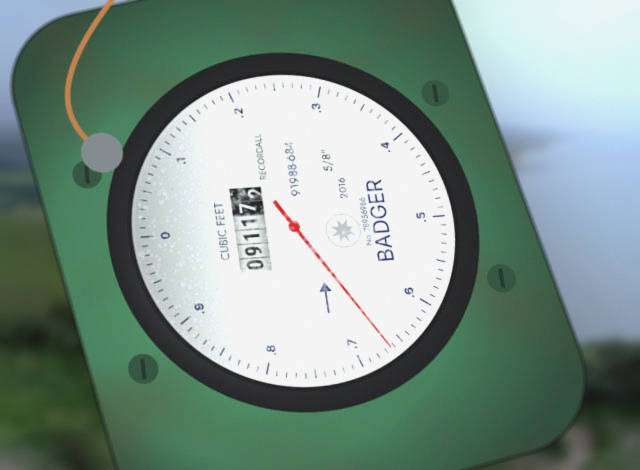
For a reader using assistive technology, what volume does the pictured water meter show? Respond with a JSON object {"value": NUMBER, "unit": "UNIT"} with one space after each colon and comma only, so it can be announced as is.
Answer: {"value": 91171.66, "unit": "ft³"}
